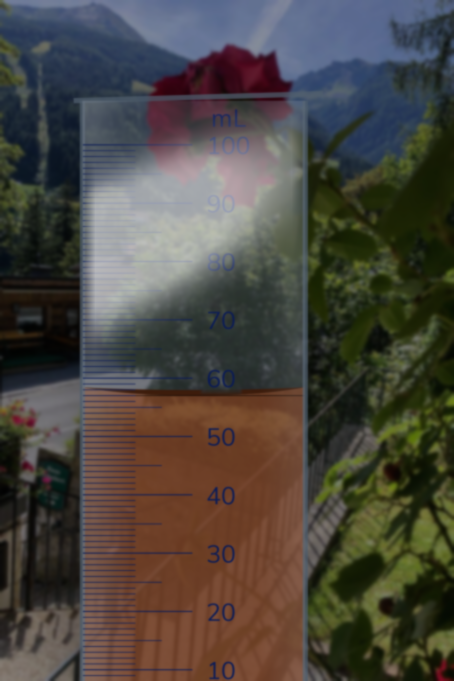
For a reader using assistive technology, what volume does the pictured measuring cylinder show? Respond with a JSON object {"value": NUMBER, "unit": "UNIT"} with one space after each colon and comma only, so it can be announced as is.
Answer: {"value": 57, "unit": "mL"}
